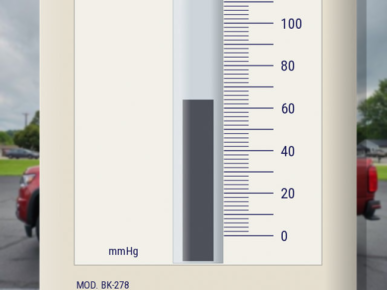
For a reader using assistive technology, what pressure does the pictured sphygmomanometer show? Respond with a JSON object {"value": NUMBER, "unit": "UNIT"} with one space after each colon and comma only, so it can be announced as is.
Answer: {"value": 64, "unit": "mmHg"}
